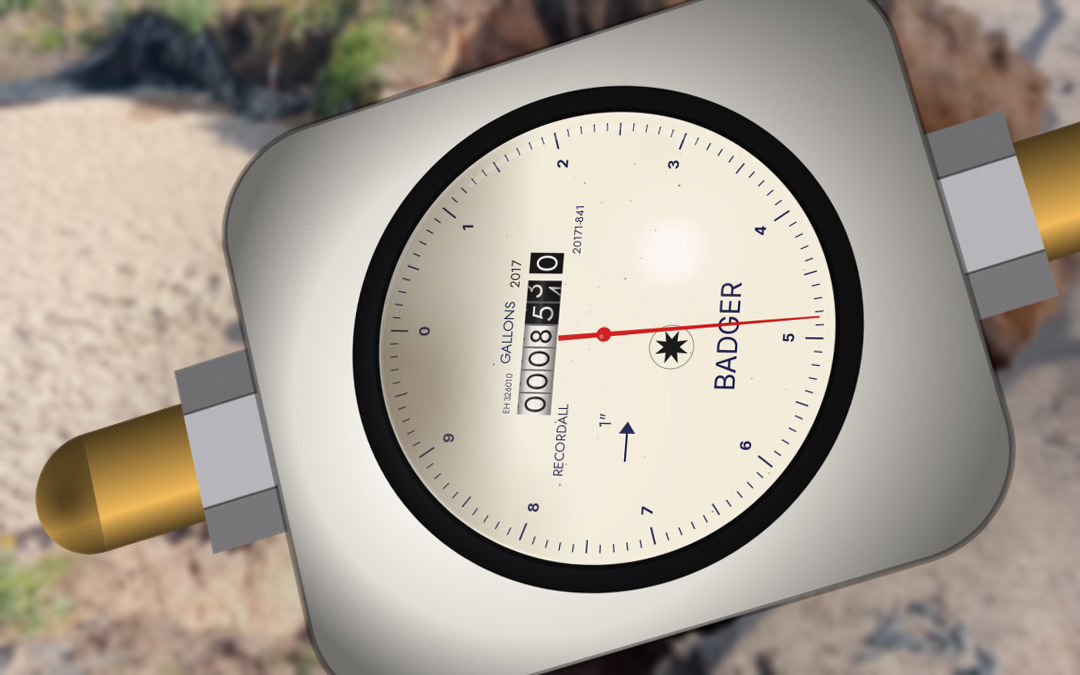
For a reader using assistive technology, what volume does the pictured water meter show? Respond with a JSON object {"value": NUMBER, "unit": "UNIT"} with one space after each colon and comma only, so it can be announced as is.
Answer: {"value": 8534.8, "unit": "gal"}
